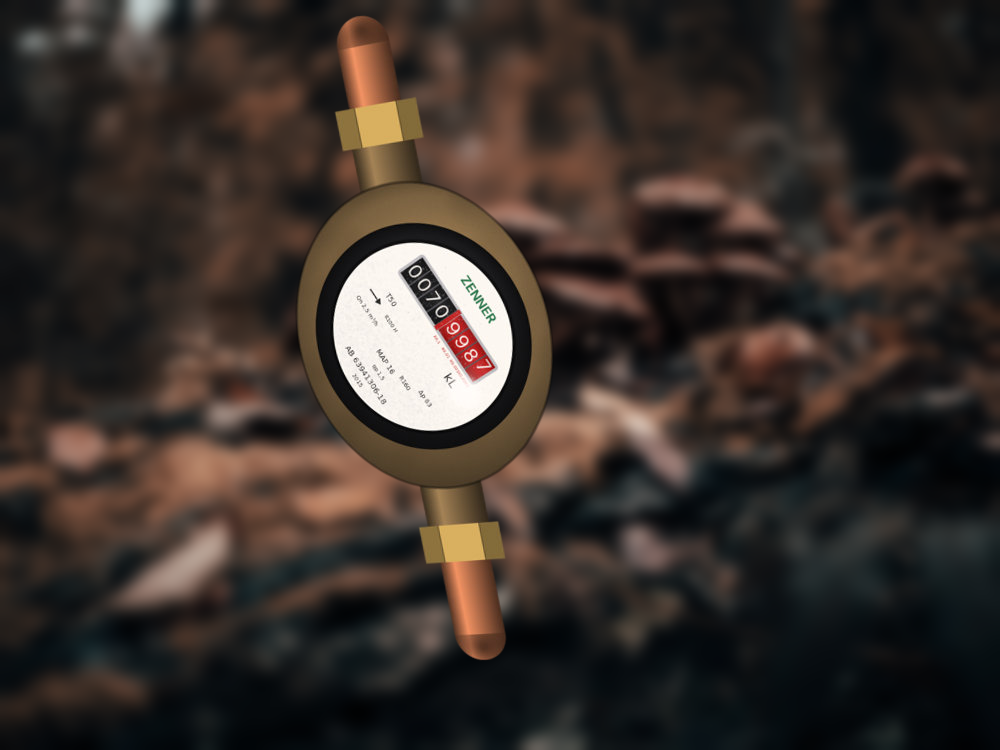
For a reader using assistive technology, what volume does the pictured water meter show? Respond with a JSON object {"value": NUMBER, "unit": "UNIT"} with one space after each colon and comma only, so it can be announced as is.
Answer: {"value": 70.9987, "unit": "kL"}
